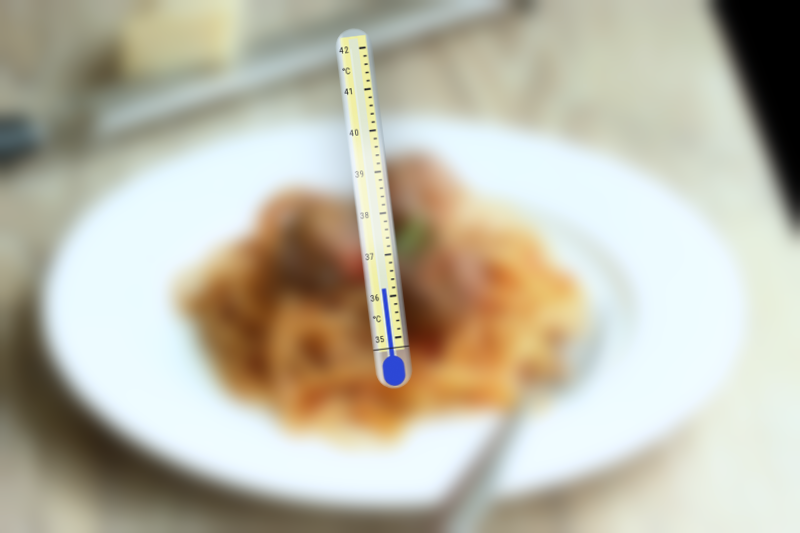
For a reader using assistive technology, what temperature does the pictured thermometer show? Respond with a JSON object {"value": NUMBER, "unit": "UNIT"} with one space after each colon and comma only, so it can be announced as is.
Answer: {"value": 36.2, "unit": "°C"}
